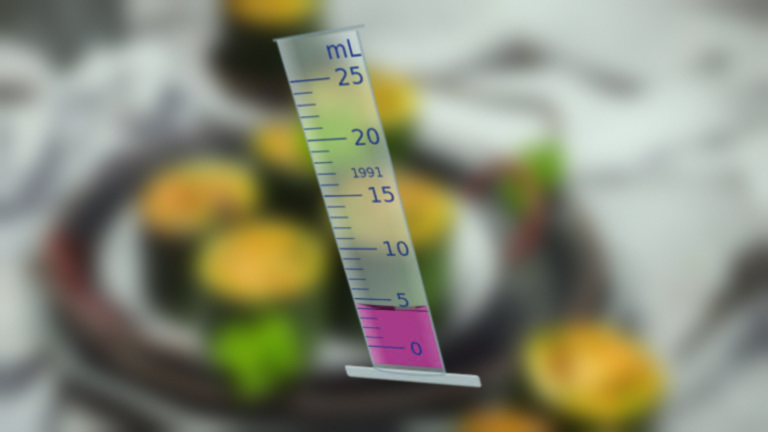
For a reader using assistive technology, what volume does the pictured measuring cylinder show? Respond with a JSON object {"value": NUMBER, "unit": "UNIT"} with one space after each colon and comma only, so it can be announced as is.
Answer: {"value": 4, "unit": "mL"}
